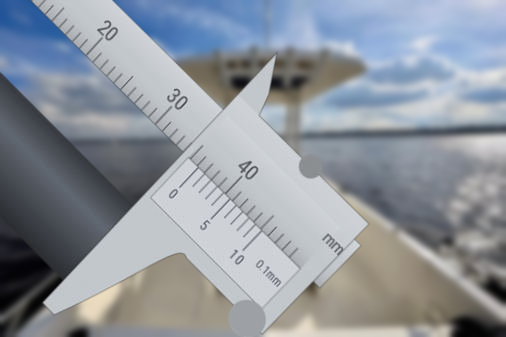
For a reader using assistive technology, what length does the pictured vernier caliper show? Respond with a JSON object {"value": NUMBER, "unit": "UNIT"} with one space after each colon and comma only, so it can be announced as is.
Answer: {"value": 36.2, "unit": "mm"}
